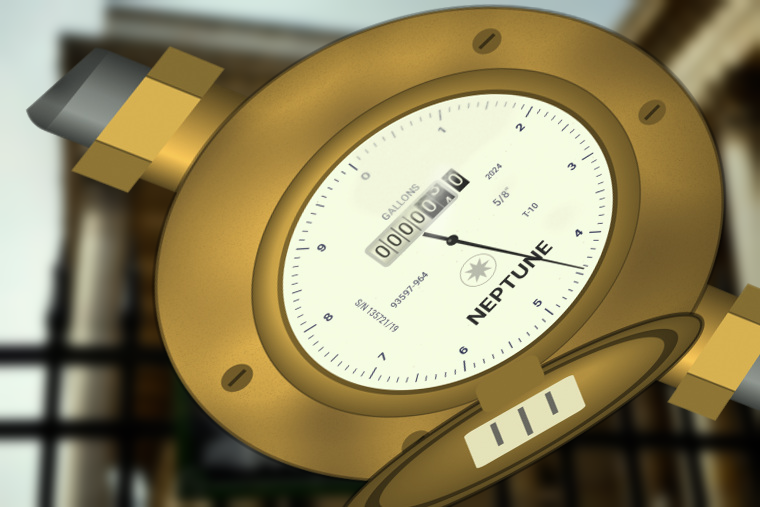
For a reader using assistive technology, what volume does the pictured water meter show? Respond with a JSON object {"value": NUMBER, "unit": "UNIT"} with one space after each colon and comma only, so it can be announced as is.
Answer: {"value": 34.4, "unit": "gal"}
